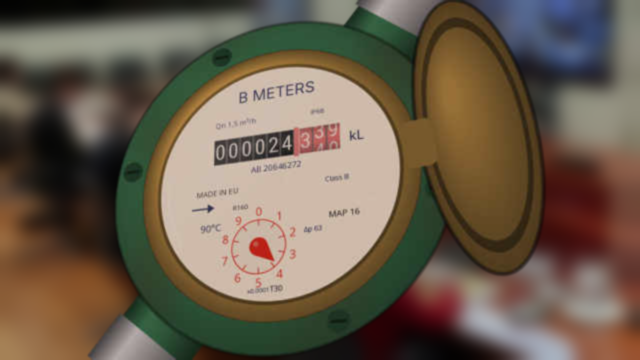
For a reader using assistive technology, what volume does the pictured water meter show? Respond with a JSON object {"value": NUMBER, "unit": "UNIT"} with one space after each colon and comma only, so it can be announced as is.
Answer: {"value": 24.3393, "unit": "kL"}
